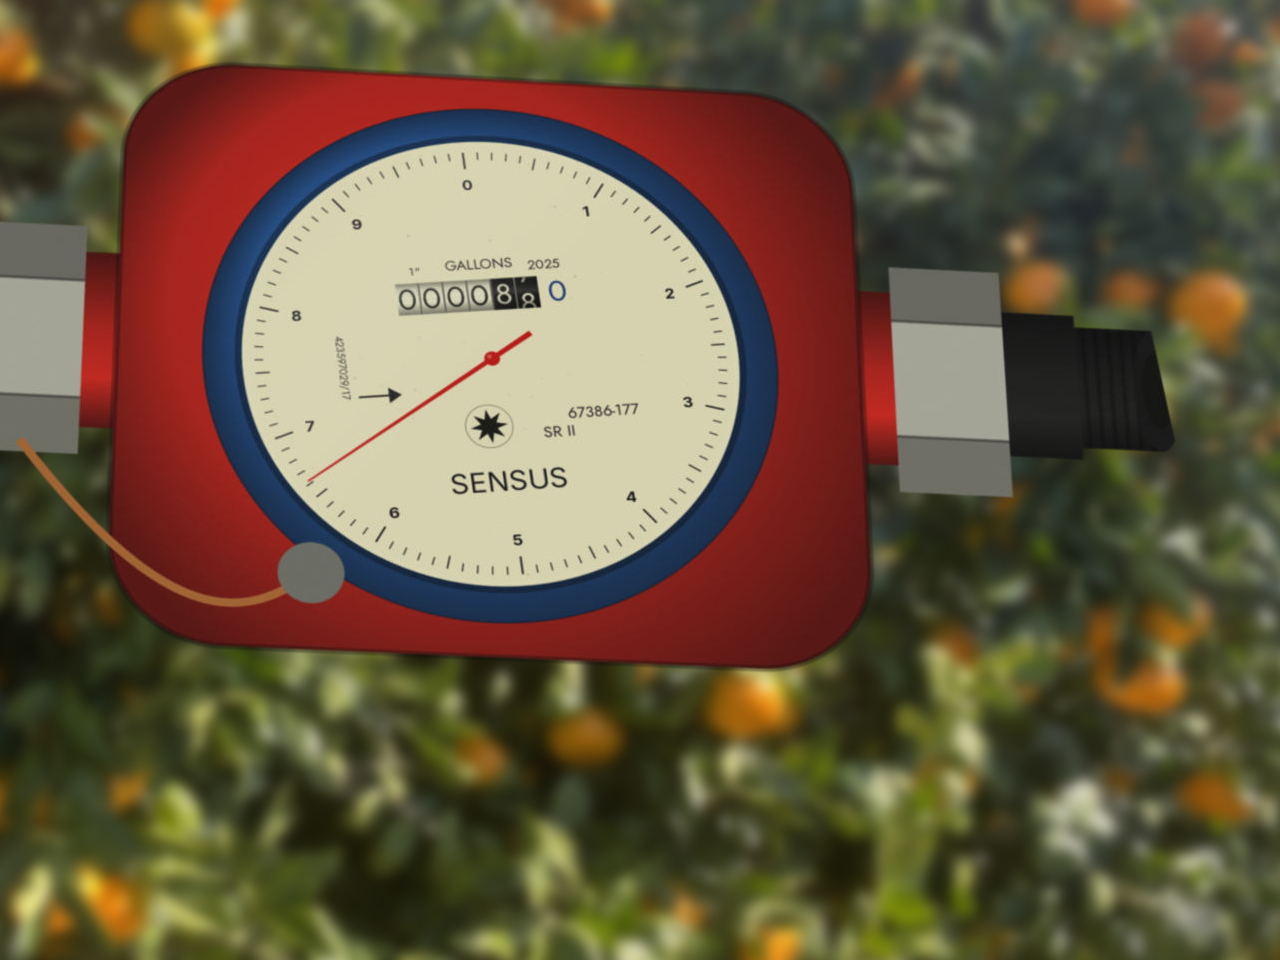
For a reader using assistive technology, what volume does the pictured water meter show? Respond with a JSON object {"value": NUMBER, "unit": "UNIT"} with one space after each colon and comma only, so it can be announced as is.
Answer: {"value": 876.6, "unit": "gal"}
